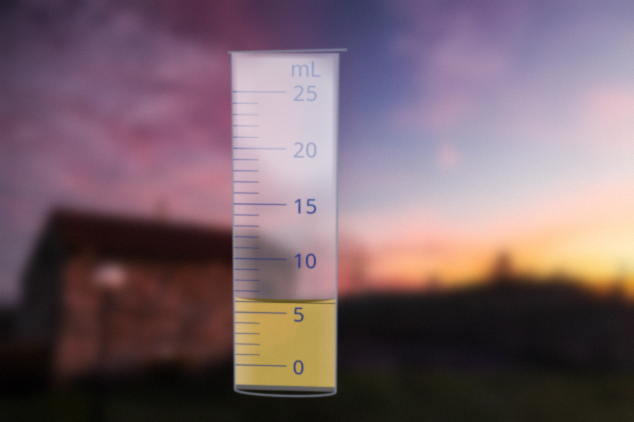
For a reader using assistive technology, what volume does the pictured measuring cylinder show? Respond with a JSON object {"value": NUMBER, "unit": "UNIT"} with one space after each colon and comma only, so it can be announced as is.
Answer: {"value": 6, "unit": "mL"}
